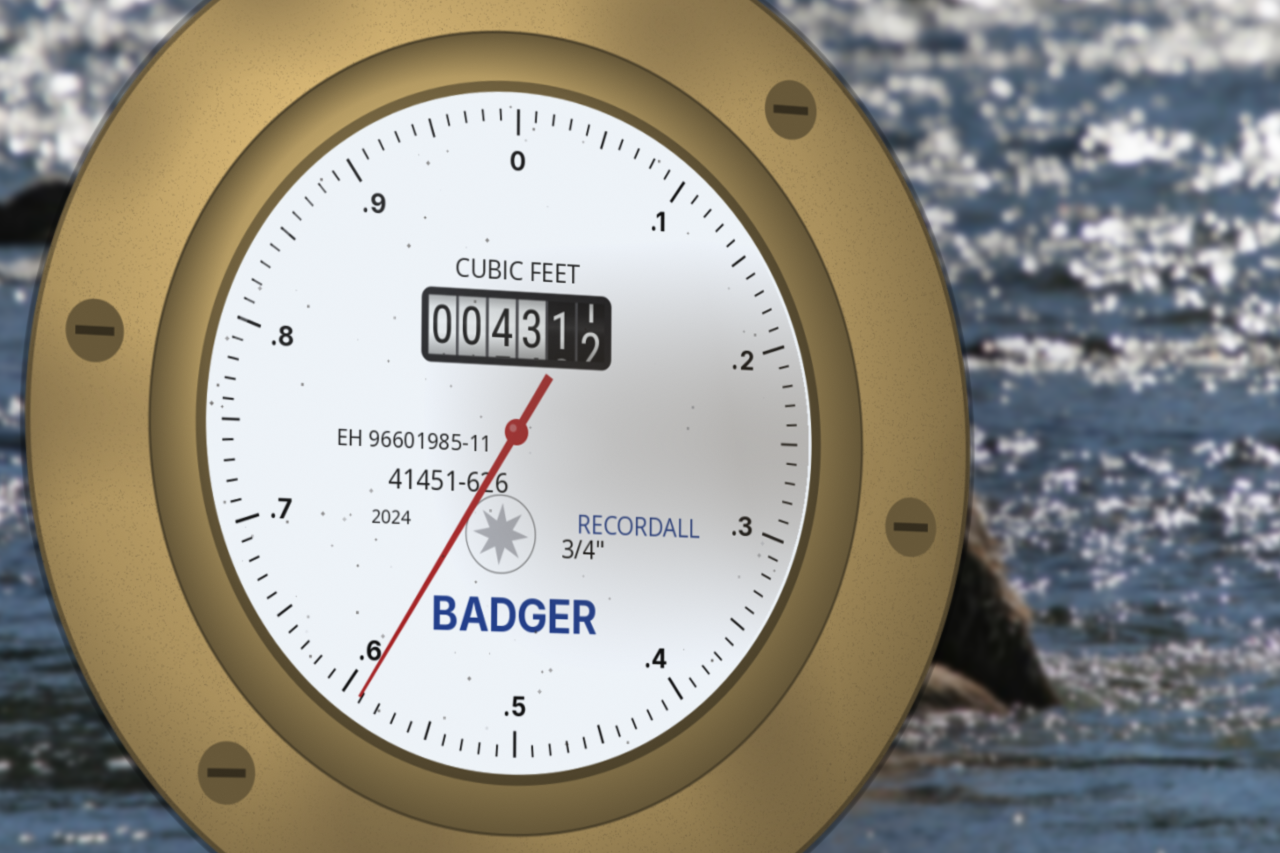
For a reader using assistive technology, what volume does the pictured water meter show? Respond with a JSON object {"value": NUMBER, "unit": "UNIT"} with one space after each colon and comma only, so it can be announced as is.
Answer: {"value": 4311.59, "unit": "ft³"}
